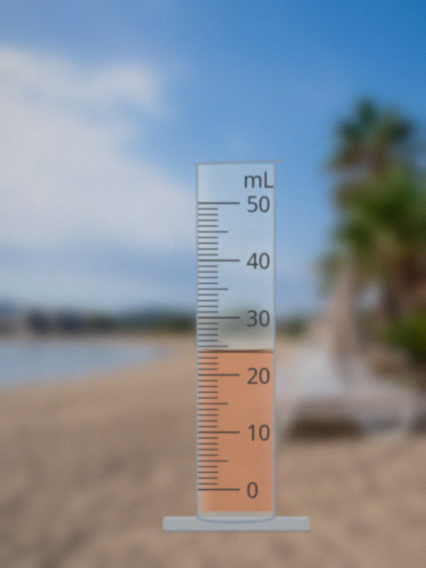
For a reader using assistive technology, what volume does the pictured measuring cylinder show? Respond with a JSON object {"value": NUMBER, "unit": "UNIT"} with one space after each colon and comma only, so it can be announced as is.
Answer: {"value": 24, "unit": "mL"}
